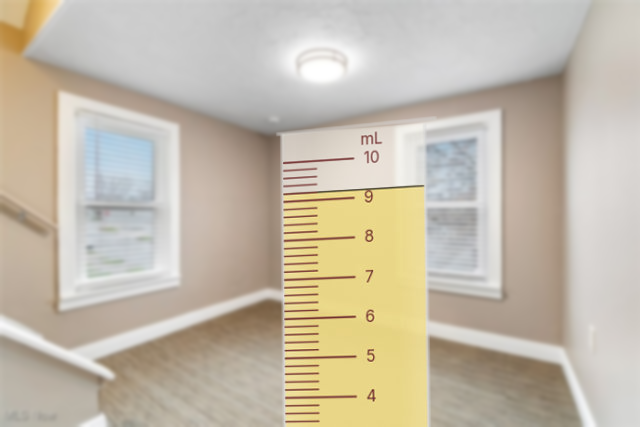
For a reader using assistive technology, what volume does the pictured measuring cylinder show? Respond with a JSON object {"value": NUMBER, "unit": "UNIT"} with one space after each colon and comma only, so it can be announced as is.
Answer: {"value": 9.2, "unit": "mL"}
